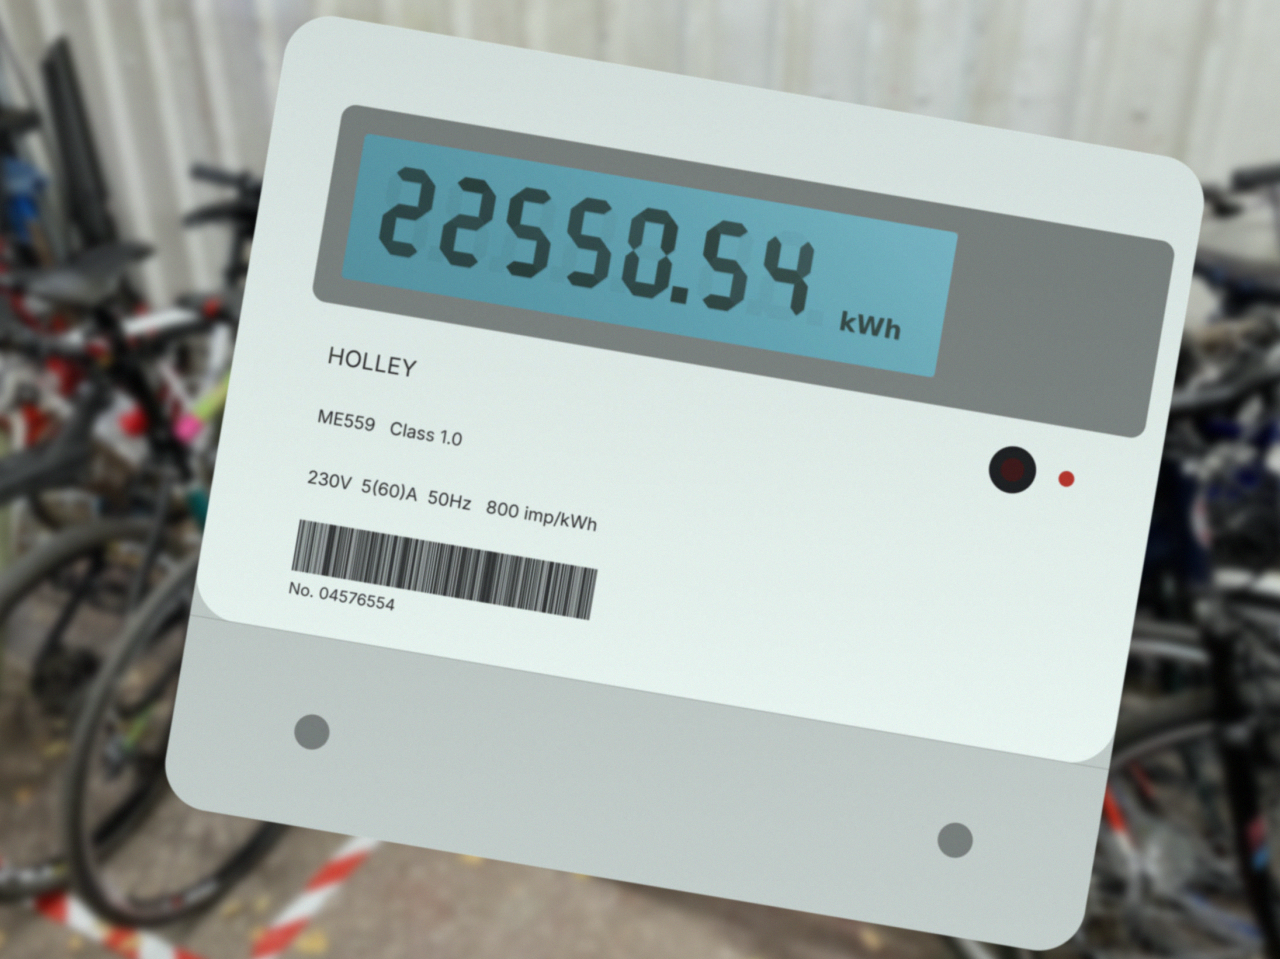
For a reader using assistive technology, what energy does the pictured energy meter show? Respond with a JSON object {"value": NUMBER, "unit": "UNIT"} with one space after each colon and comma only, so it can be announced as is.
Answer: {"value": 22550.54, "unit": "kWh"}
